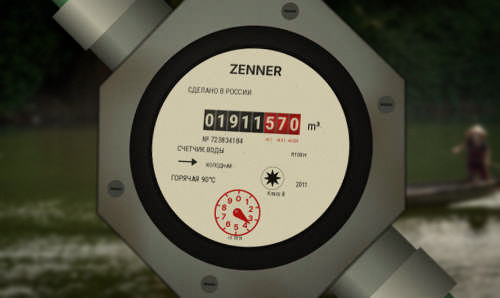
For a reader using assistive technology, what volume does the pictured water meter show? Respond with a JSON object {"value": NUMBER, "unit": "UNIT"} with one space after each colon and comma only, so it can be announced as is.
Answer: {"value": 1911.5703, "unit": "m³"}
